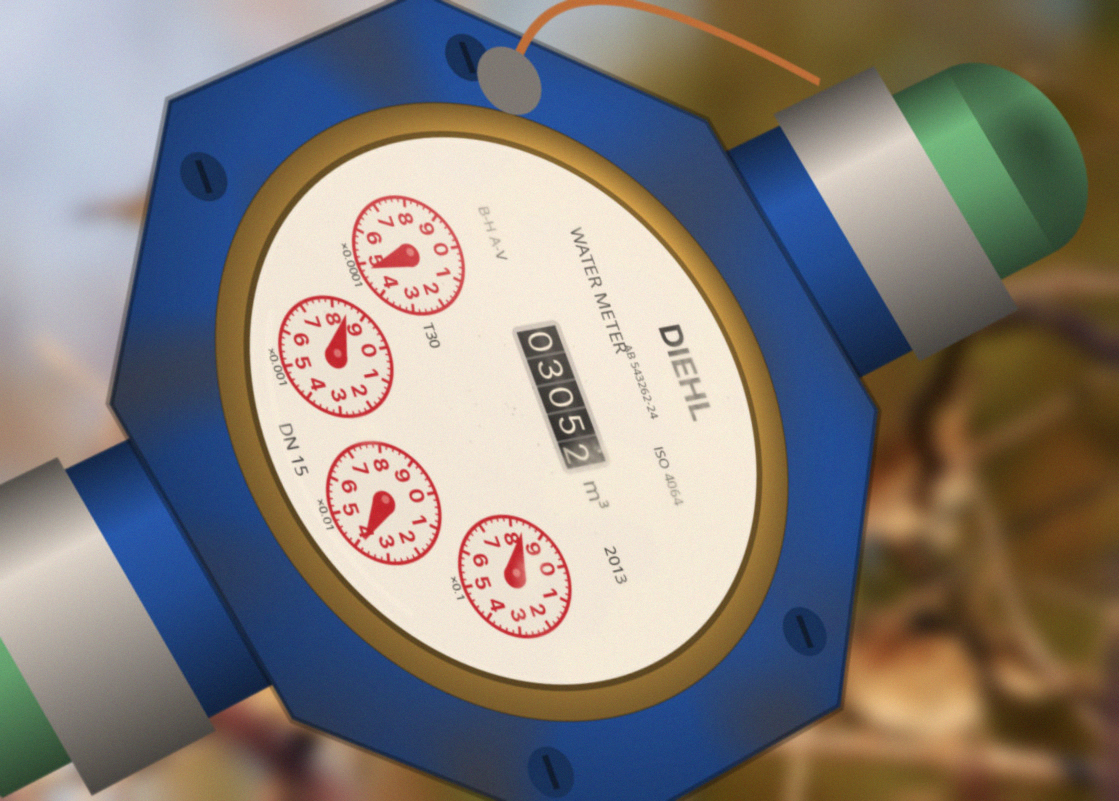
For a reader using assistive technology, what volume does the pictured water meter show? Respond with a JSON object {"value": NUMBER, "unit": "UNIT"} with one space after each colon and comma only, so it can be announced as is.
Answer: {"value": 3051.8384, "unit": "m³"}
